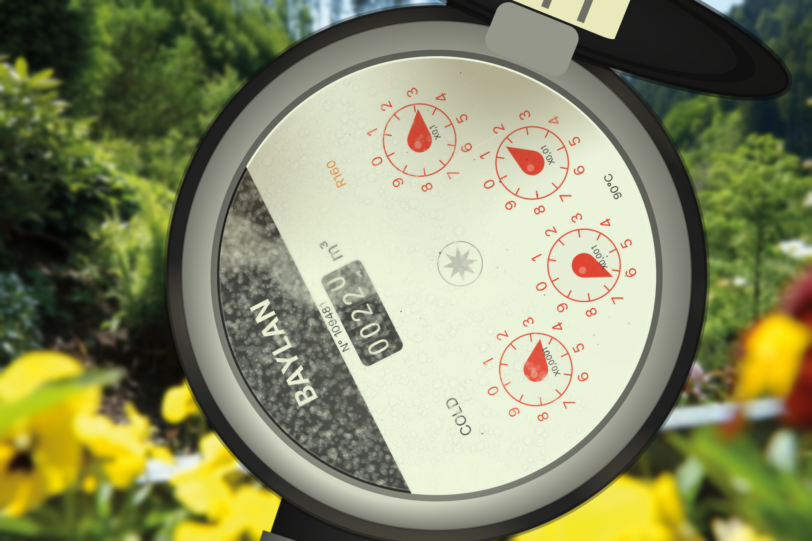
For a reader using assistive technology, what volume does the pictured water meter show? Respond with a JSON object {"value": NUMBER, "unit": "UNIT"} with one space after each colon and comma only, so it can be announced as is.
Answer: {"value": 220.3163, "unit": "m³"}
